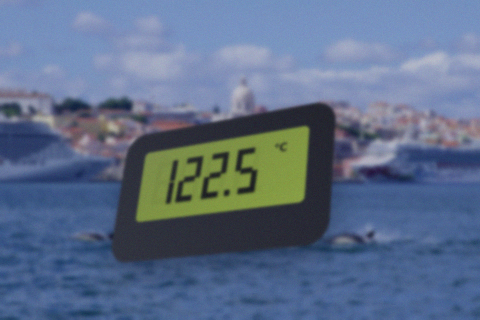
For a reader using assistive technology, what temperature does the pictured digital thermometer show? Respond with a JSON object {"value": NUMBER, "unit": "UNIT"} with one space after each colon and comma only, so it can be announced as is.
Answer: {"value": 122.5, "unit": "°C"}
